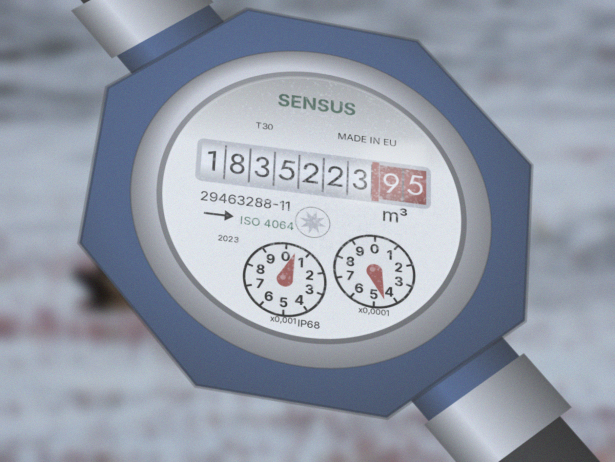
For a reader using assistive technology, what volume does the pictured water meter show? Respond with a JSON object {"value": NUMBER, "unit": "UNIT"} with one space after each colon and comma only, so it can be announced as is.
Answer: {"value": 1835223.9504, "unit": "m³"}
